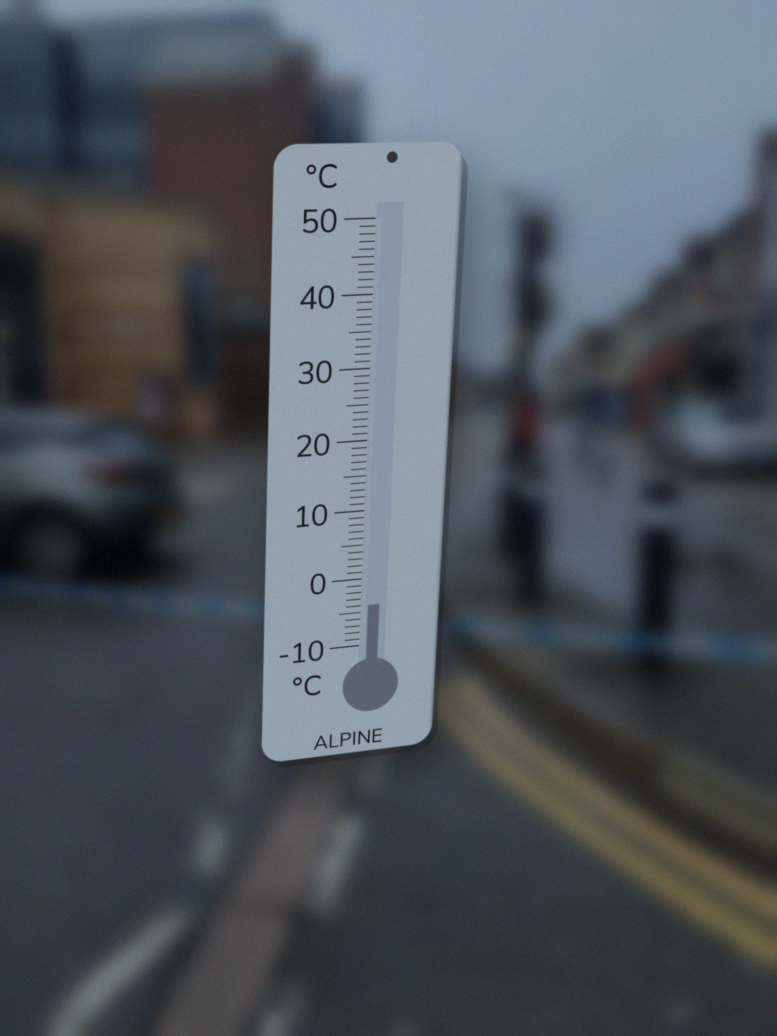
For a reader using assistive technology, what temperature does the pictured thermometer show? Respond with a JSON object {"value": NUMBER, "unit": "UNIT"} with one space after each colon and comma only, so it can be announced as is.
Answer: {"value": -4, "unit": "°C"}
